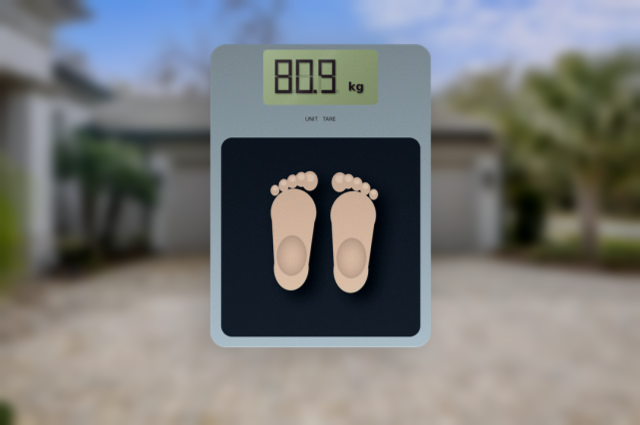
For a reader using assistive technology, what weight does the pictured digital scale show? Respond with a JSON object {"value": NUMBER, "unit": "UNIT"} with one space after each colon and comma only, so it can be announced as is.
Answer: {"value": 80.9, "unit": "kg"}
